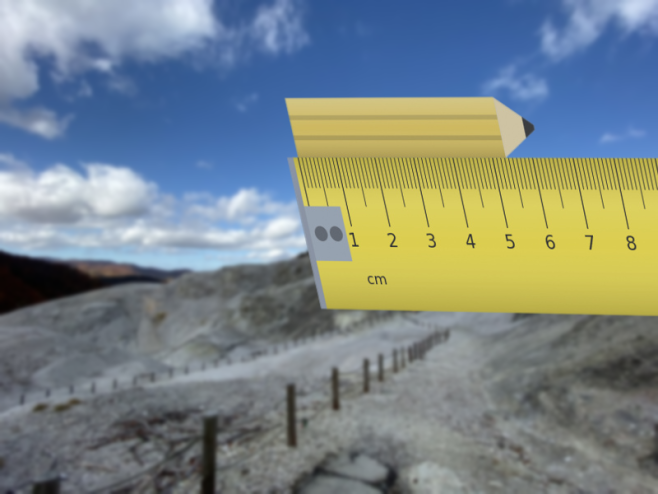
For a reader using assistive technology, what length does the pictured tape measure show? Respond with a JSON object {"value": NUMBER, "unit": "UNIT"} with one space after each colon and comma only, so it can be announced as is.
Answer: {"value": 6.2, "unit": "cm"}
